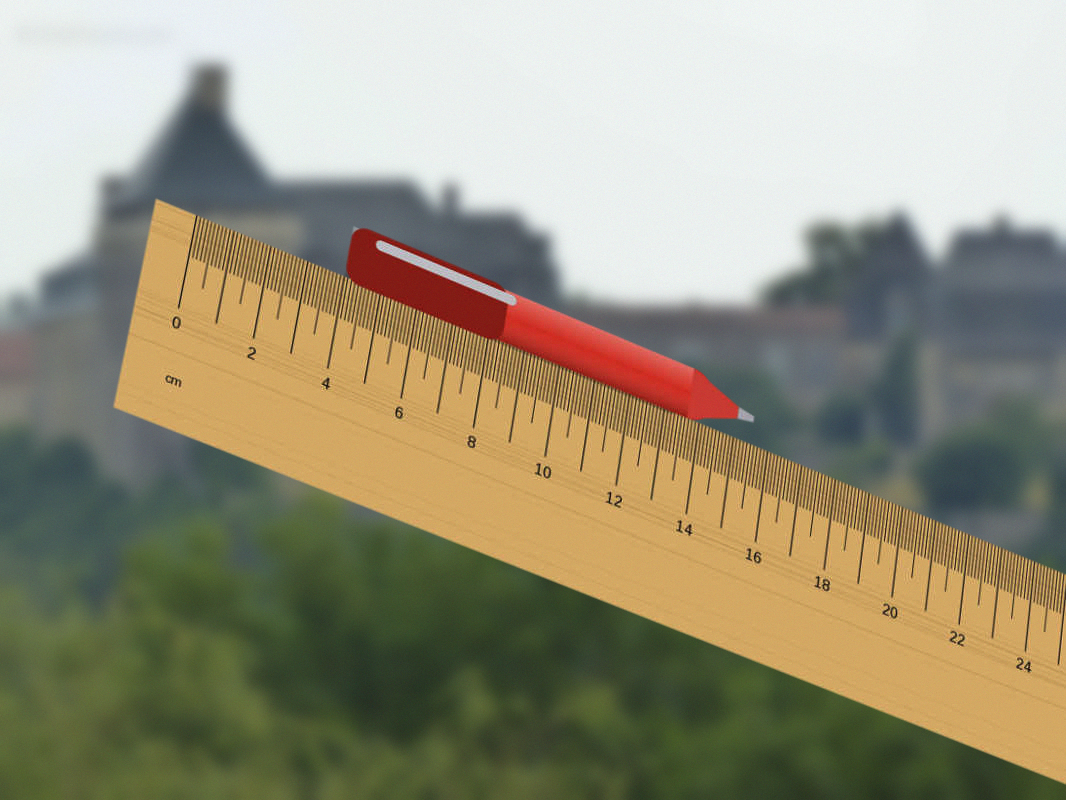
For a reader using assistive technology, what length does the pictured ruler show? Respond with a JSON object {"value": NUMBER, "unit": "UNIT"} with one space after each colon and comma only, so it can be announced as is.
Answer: {"value": 11.5, "unit": "cm"}
